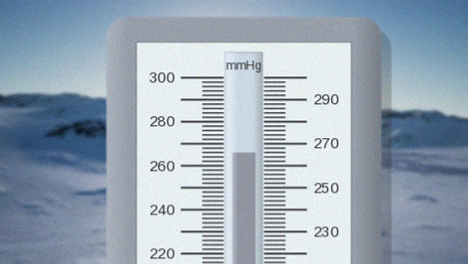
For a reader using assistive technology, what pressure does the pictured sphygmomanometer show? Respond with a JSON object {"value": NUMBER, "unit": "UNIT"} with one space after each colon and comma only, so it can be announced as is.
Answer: {"value": 266, "unit": "mmHg"}
